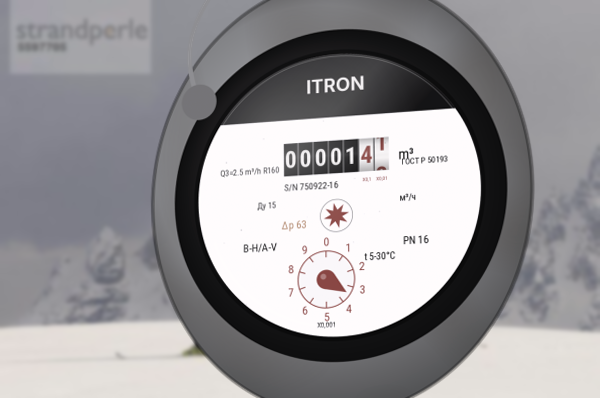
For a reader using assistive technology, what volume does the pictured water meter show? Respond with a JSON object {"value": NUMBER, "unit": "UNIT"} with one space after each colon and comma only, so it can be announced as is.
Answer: {"value": 1.413, "unit": "m³"}
